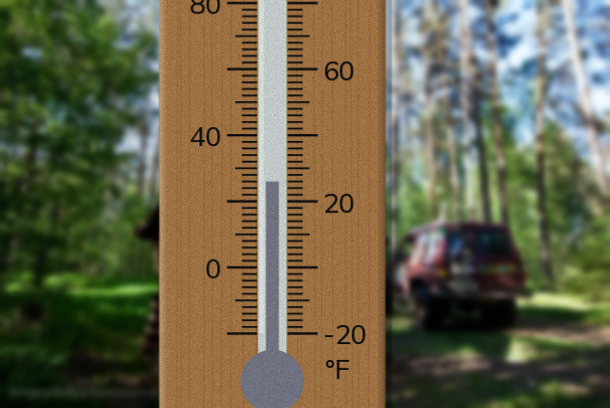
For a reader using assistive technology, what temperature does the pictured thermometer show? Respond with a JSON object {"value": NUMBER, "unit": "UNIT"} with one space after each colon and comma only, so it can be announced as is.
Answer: {"value": 26, "unit": "°F"}
